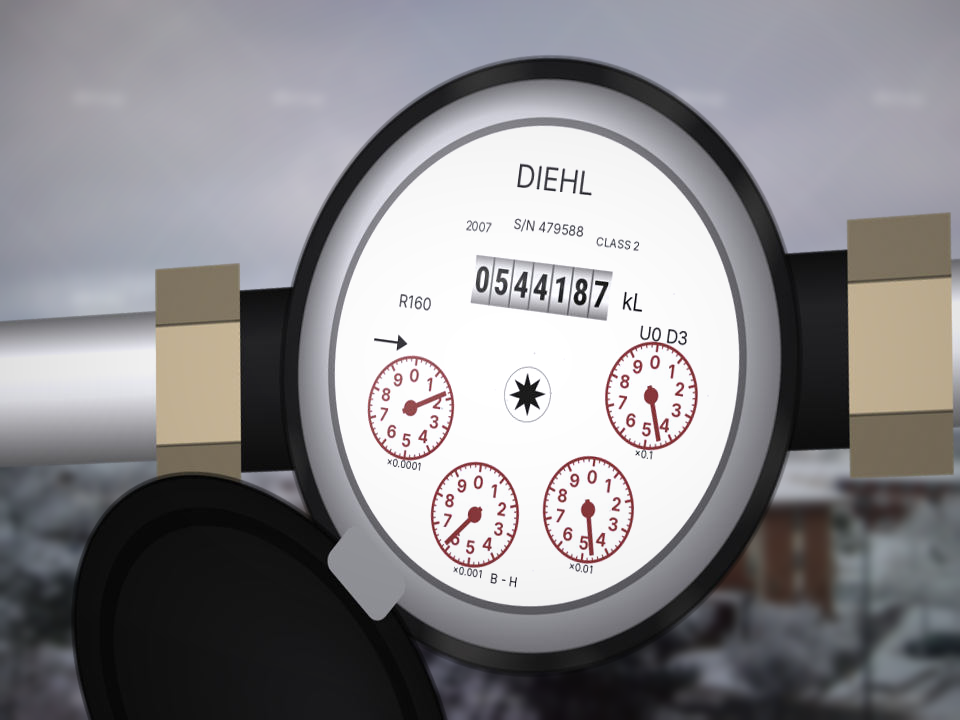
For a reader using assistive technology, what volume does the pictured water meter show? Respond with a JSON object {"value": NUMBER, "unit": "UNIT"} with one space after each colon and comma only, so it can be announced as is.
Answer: {"value": 544187.4461, "unit": "kL"}
